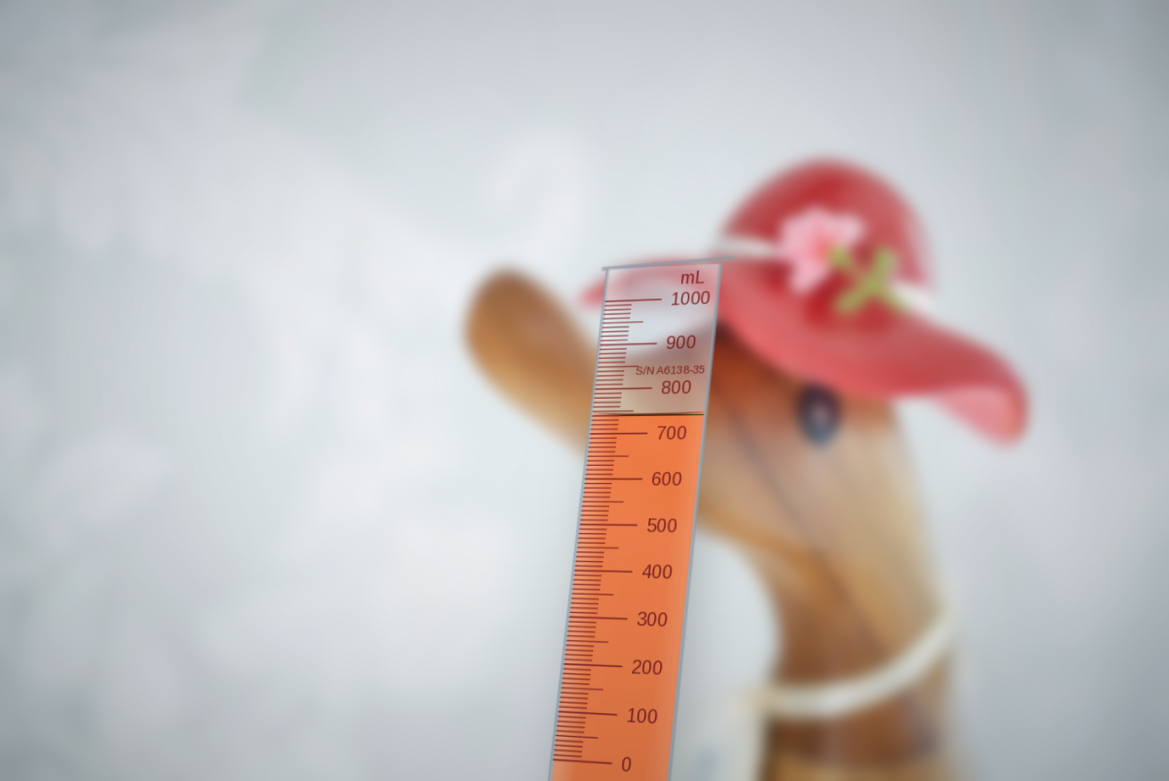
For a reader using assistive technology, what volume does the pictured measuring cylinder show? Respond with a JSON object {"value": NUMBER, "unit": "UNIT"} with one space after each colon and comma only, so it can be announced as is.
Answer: {"value": 740, "unit": "mL"}
